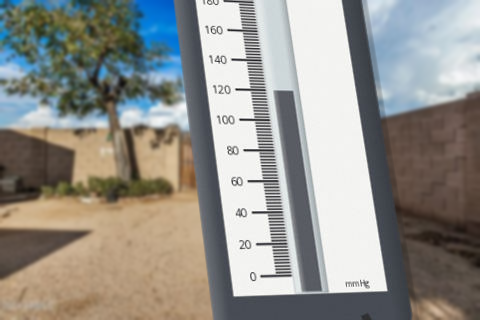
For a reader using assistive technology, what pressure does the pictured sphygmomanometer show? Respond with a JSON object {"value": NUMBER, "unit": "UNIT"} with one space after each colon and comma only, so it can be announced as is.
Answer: {"value": 120, "unit": "mmHg"}
